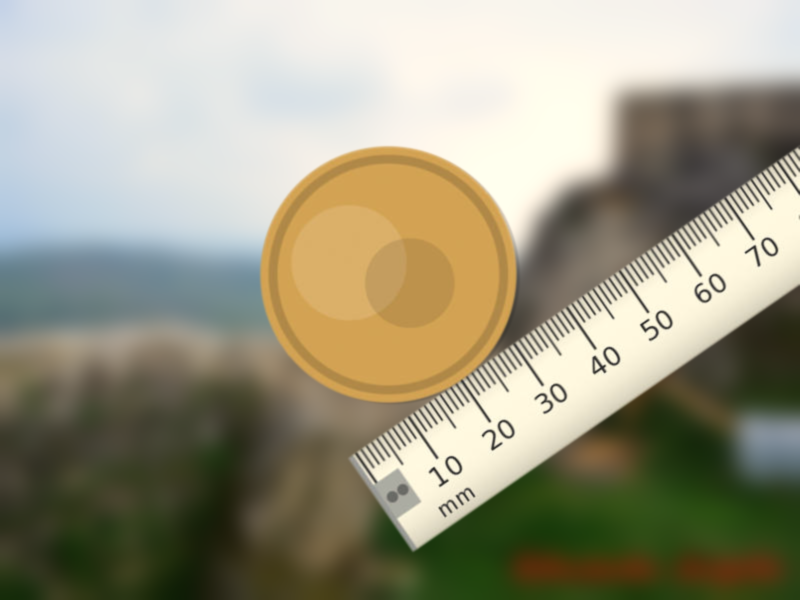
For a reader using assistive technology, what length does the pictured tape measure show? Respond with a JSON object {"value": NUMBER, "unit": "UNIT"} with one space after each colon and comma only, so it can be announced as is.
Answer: {"value": 40, "unit": "mm"}
